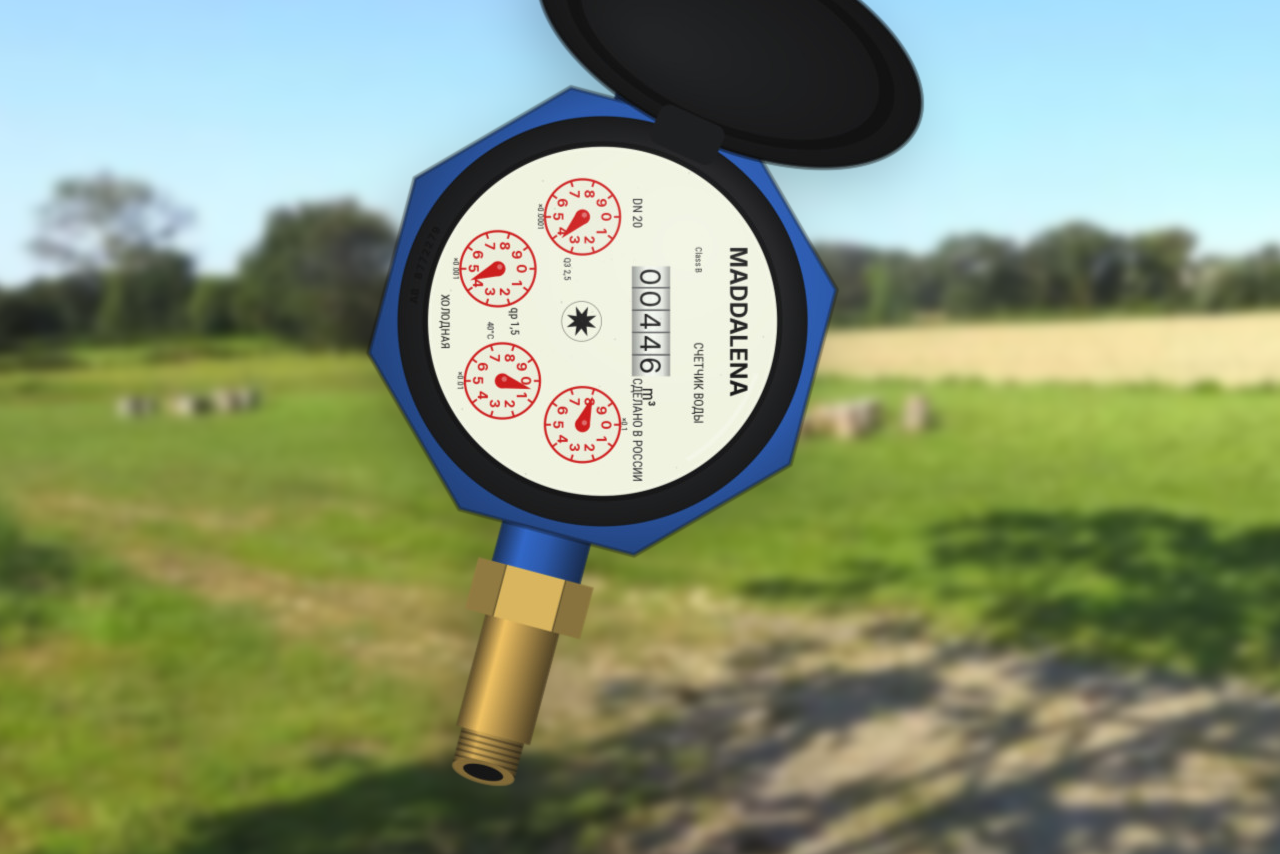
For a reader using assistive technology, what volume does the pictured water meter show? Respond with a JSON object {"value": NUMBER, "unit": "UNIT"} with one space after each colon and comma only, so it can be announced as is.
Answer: {"value": 446.8043, "unit": "m³"}
